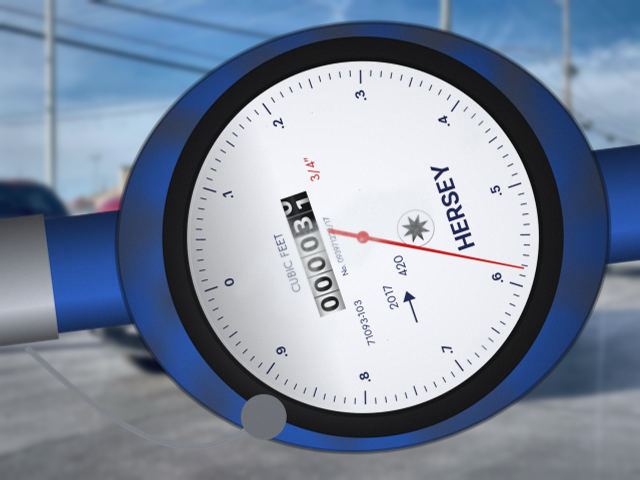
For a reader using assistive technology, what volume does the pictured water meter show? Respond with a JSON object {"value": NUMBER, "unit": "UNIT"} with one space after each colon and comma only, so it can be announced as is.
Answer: {"value": 30.58, "unit": "ft³"}
